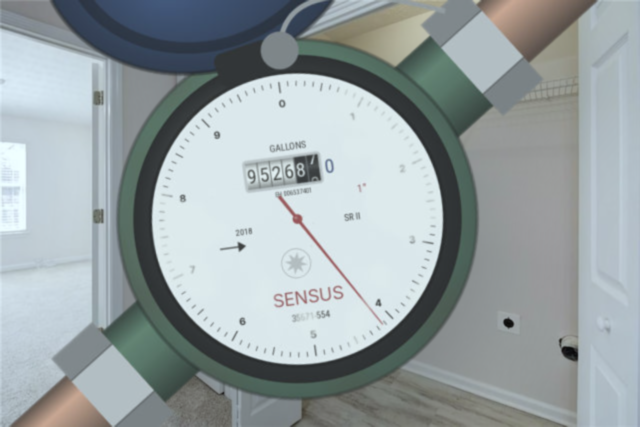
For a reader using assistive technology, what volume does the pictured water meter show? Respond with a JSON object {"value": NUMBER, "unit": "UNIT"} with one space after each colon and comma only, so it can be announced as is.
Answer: {"value": 9526874.1, "unit": "gal"}
